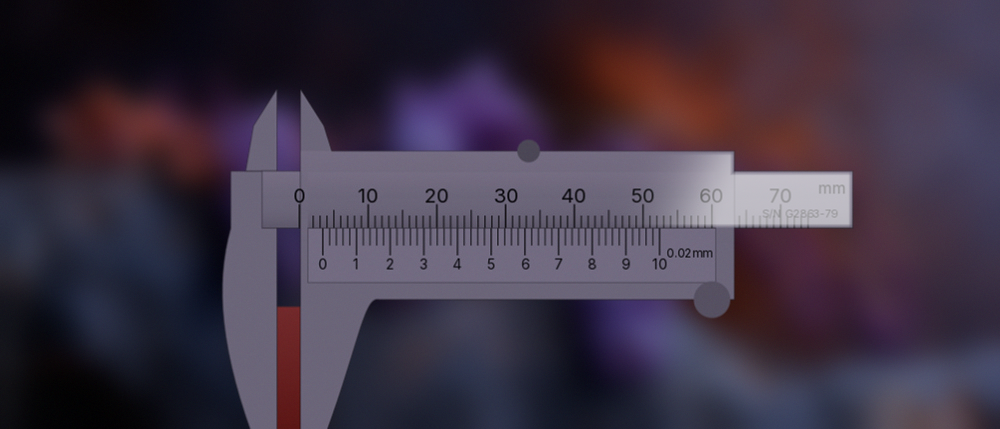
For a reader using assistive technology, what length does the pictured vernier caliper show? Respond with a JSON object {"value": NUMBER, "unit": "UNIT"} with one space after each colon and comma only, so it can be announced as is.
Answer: {"value": 3.4, "unit": "mm"}
